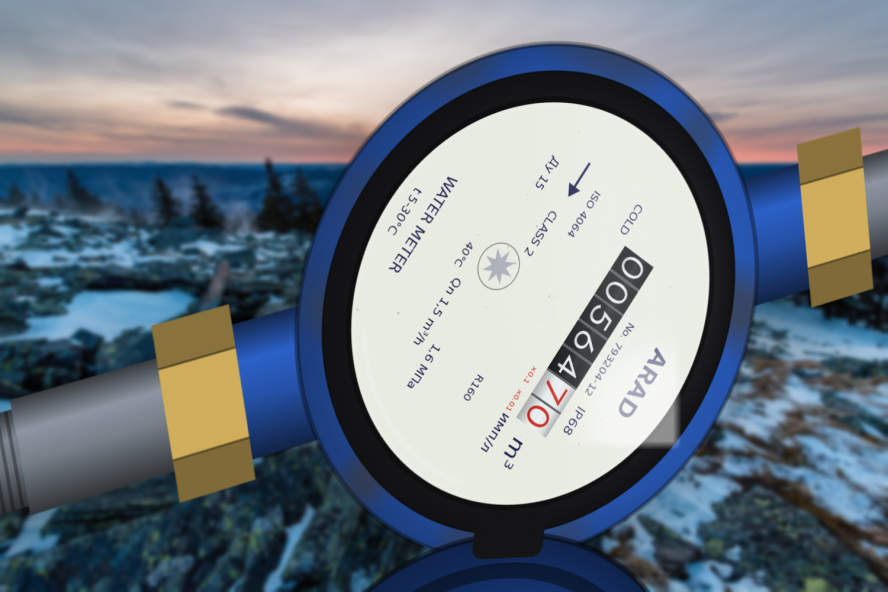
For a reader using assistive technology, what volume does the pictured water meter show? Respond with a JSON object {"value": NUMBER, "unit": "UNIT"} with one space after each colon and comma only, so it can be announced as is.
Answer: {"value": 564.70, "unit": "m³"}
